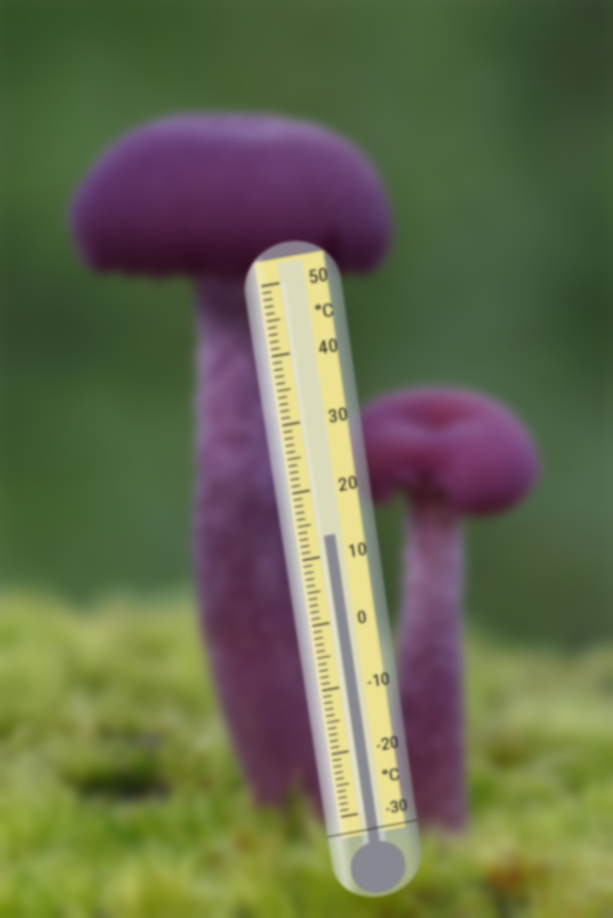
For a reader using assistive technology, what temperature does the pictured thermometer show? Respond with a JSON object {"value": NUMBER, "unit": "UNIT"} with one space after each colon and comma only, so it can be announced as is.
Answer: {"value": 13, "unit": "°C"}
